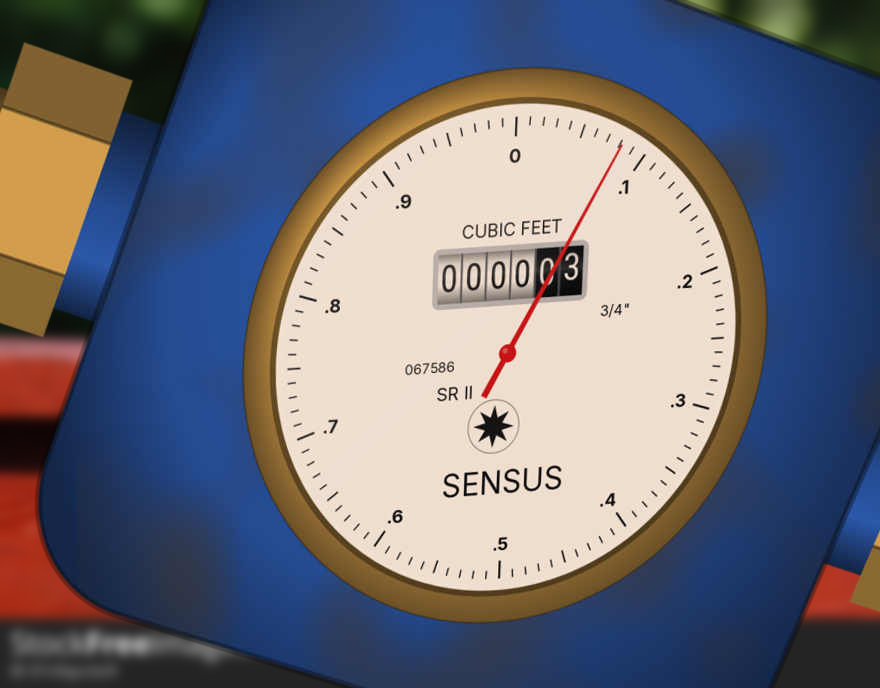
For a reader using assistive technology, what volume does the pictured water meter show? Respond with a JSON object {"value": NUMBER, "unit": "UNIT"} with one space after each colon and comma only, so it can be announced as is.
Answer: {"value": 3.08, "unit": "ft³"}
